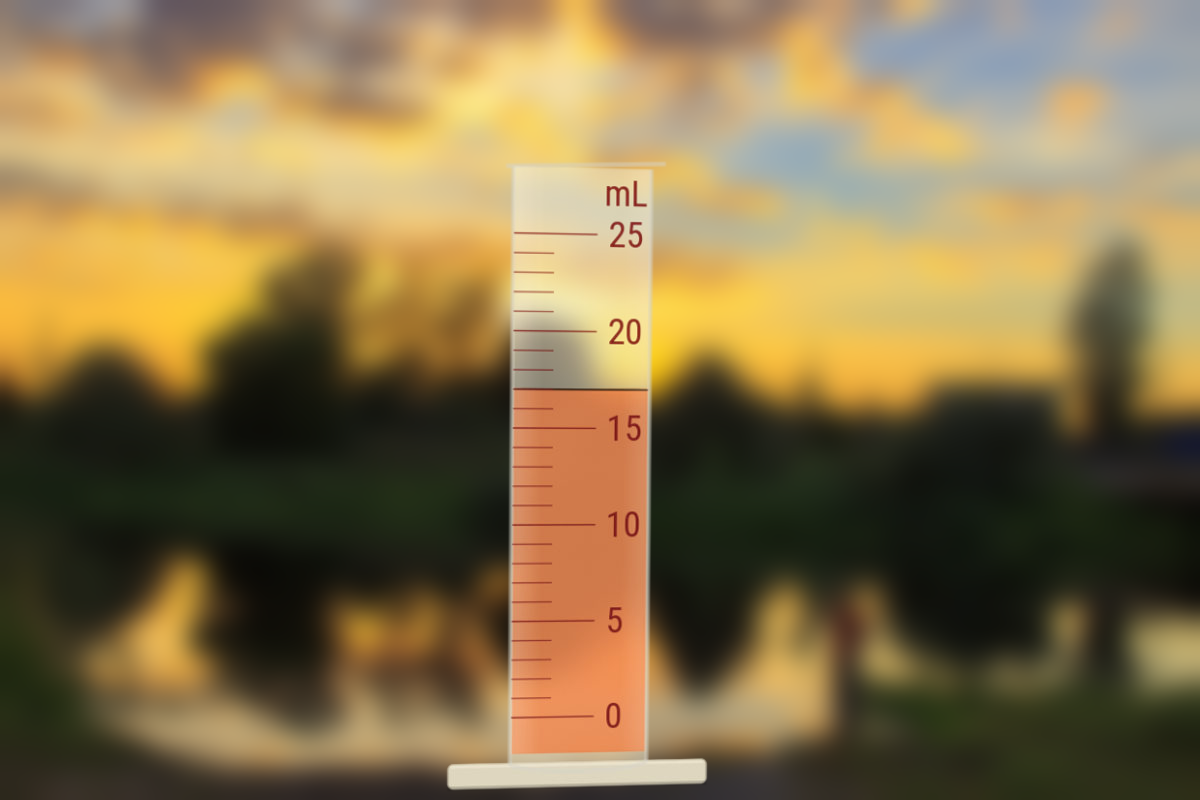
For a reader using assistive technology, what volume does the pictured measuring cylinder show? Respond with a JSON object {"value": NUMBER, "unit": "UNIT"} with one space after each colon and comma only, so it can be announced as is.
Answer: {"value": 17, "unit": "mL"}
